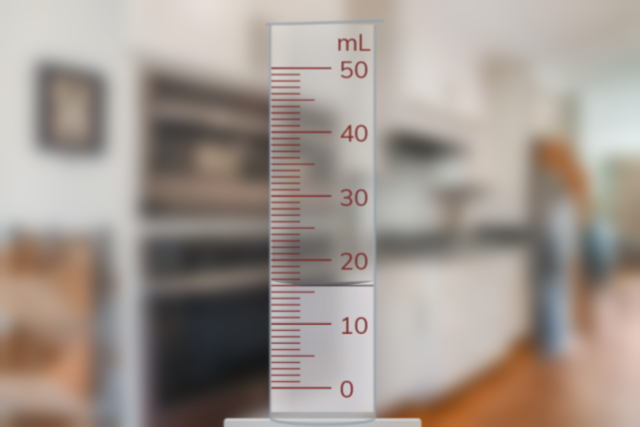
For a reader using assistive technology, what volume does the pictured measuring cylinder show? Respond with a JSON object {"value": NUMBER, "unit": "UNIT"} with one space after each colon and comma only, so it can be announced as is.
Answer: {"value": 16, "unit": "mL"}
